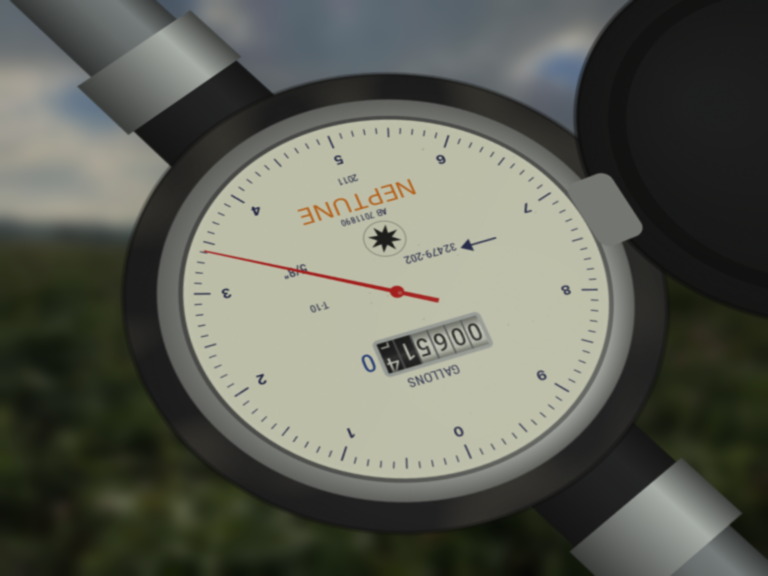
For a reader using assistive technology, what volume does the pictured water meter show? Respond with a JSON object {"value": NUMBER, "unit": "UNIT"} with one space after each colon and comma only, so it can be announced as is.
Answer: {"value": 65143.4, "unit": "gal"}
